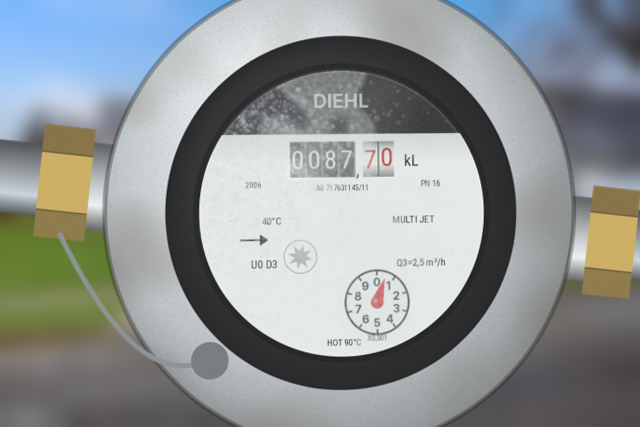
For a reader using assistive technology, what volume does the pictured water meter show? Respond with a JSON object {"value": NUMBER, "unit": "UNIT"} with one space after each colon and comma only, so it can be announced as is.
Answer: {"value": 87.700, "unit": "kL"}
